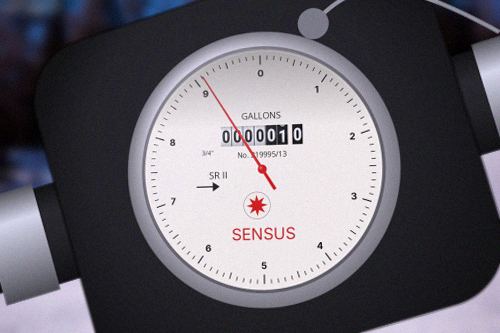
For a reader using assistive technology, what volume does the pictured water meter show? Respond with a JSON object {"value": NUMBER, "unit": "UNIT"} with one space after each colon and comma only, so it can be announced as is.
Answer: {"value": 9.1, "unit": "gal"}
